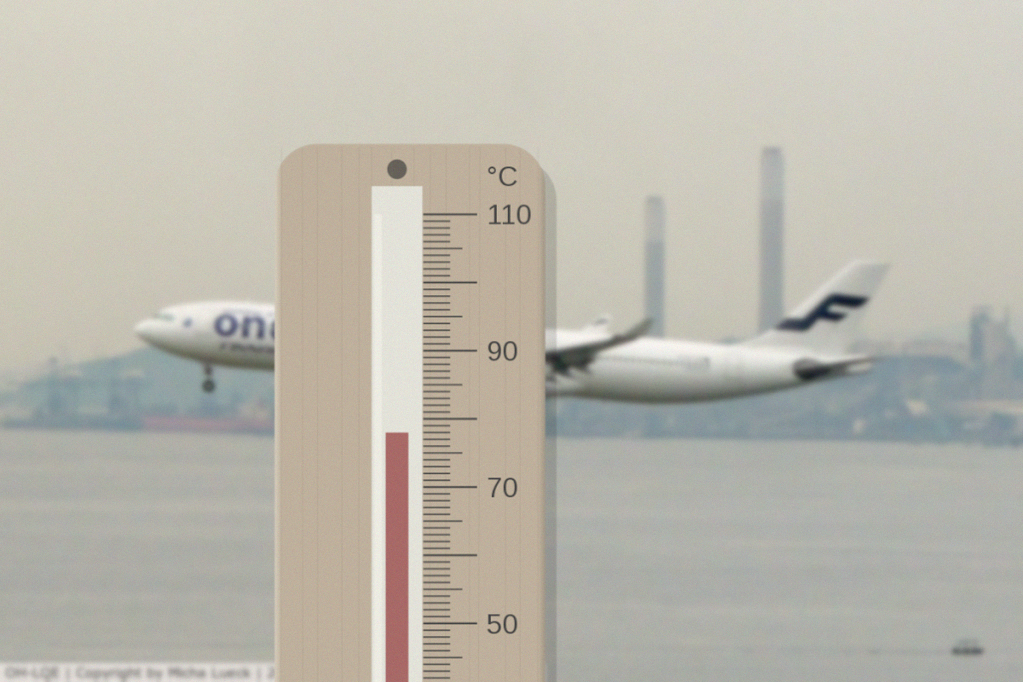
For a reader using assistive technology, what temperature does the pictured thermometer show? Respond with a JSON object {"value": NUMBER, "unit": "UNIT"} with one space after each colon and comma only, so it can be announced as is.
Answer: {"value": 78, "unit": "°C"}
